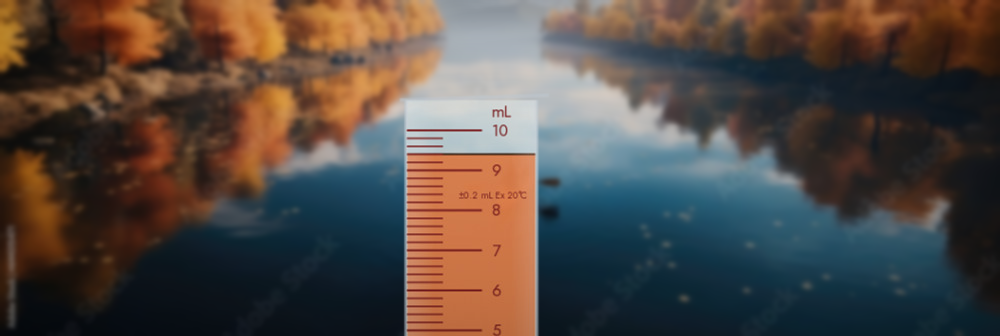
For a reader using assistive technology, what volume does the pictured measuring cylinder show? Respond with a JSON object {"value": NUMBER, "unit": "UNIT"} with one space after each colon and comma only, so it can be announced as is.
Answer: {"value": 9.4, "unit": "mL"}
